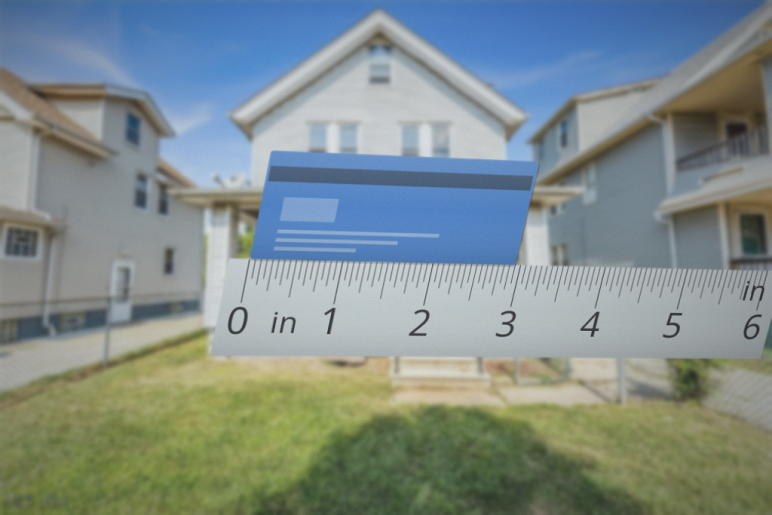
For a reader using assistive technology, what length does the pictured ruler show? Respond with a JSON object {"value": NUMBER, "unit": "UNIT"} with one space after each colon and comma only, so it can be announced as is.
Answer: {"value": 2.9375, "unit": "in"}
